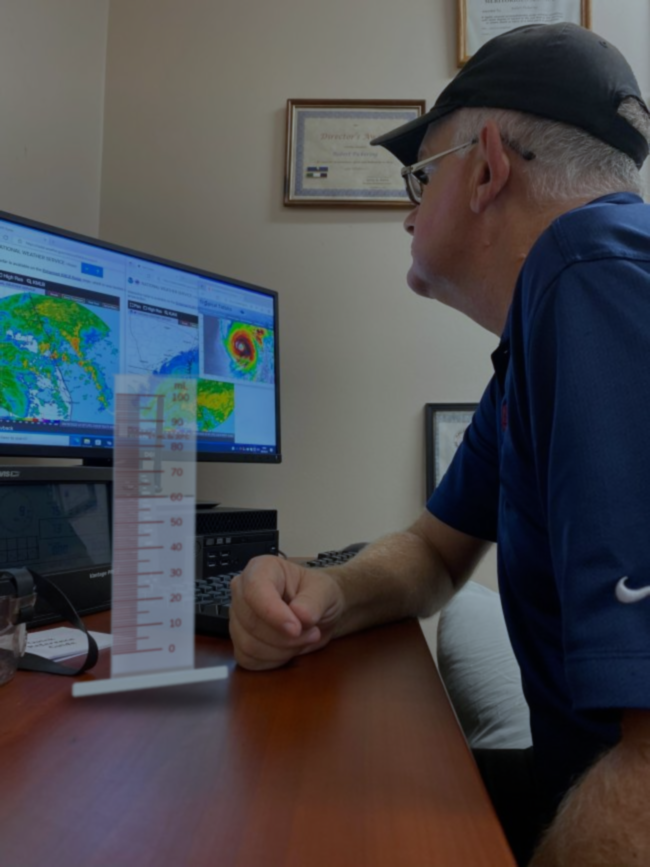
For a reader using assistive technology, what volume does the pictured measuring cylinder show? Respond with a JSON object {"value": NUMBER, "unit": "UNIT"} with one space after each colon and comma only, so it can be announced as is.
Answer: {"value": 60, "unit": "mL"}
